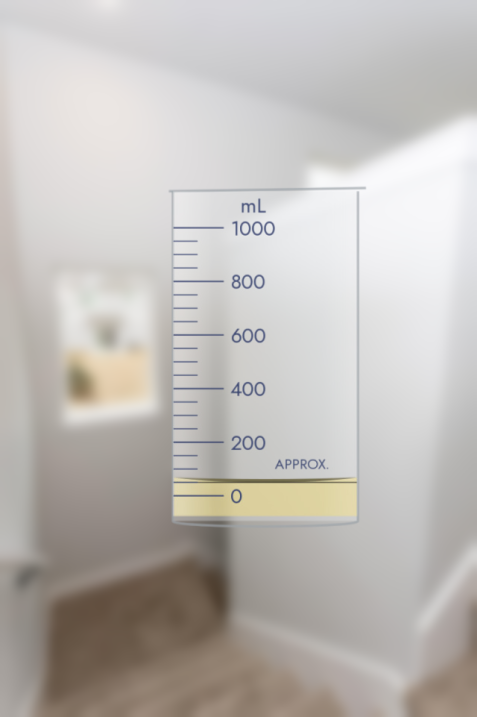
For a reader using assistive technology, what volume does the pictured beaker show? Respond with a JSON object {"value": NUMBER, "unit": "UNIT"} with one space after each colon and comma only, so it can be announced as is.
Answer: {"value": 50, "unit": "mL"}
